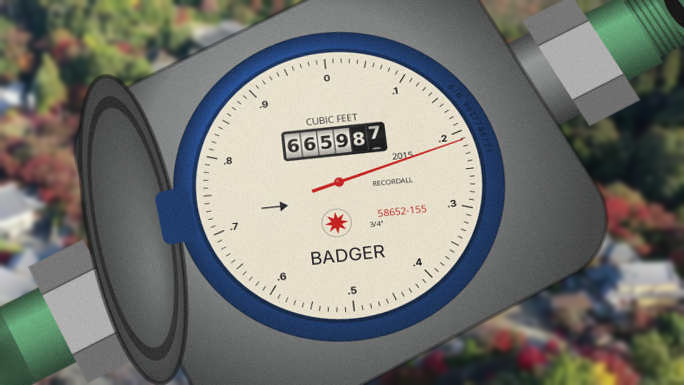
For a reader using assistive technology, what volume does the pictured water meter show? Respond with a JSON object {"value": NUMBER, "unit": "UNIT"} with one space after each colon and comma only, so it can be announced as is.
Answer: {"value": 665987.21, "unit": "ft³"}
